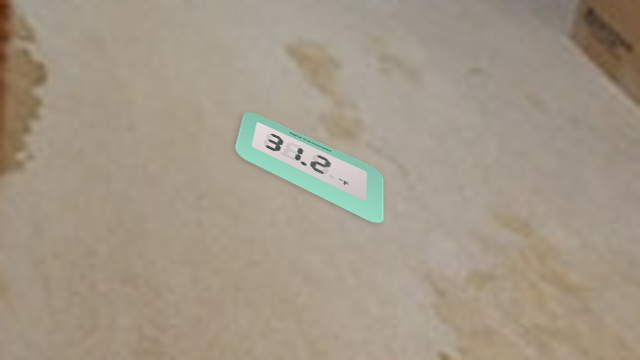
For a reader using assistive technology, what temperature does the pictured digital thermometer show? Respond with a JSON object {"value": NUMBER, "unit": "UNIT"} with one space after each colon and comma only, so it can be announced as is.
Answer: {"value": 31.2, "unit": "°F"}
